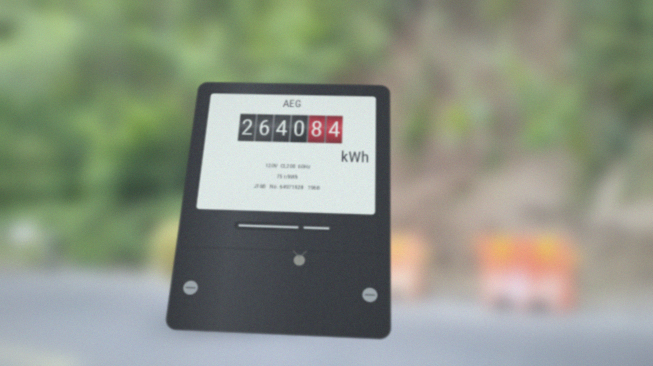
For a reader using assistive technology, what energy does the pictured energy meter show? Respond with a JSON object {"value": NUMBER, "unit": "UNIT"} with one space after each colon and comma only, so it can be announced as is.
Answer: {"value": 2640.84, "unit": "kWh"}
